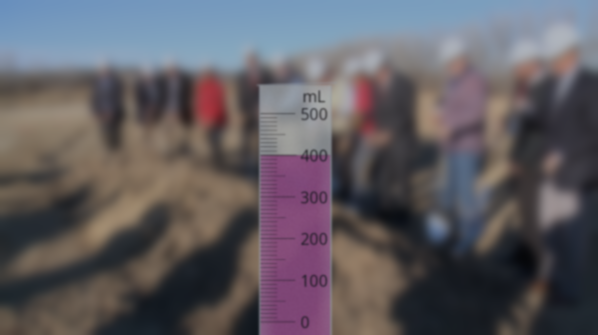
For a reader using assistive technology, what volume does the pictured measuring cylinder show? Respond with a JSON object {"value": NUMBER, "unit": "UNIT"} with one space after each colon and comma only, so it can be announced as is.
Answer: {"value": 400, "unit": "mL"}
